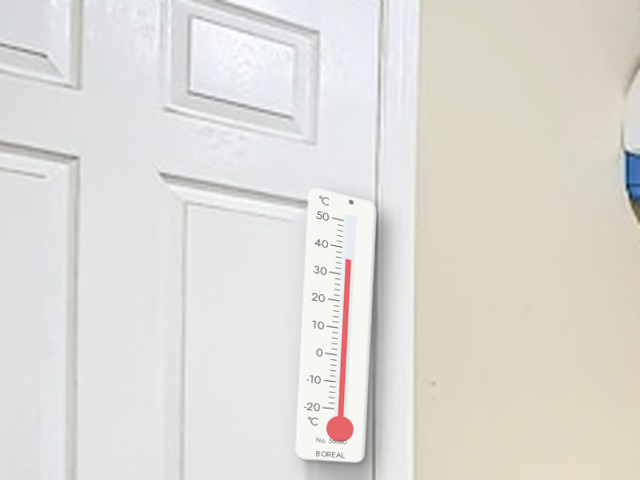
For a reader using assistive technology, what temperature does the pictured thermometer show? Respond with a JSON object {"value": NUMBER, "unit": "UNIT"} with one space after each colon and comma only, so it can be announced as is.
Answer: {"value": 36, "unit": "°C"}
